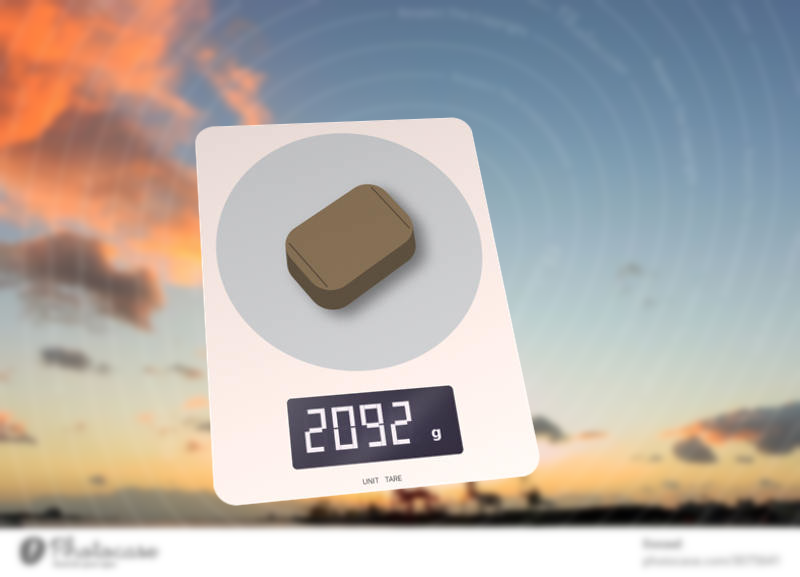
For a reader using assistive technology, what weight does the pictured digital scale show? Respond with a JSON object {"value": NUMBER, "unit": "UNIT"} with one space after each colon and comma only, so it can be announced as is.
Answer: {"value": 2092, "unit": "g"}
